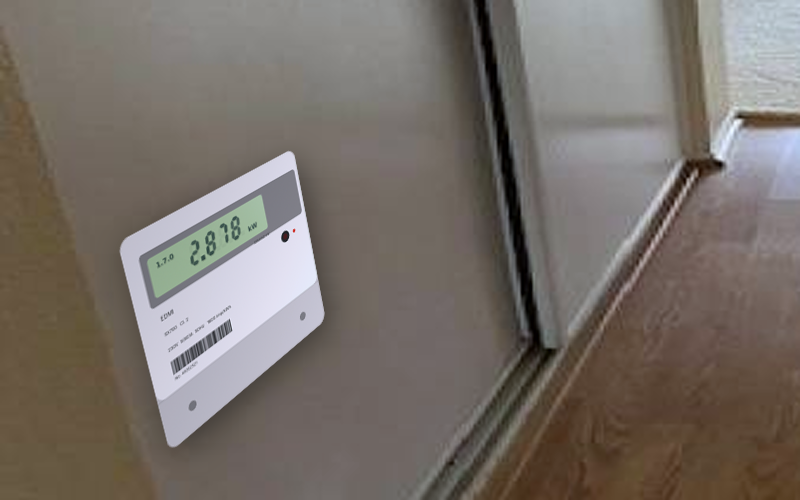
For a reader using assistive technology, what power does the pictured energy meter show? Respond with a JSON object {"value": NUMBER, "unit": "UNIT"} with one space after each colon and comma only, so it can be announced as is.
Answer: {"value": 2.878, "unit": "kW"}
